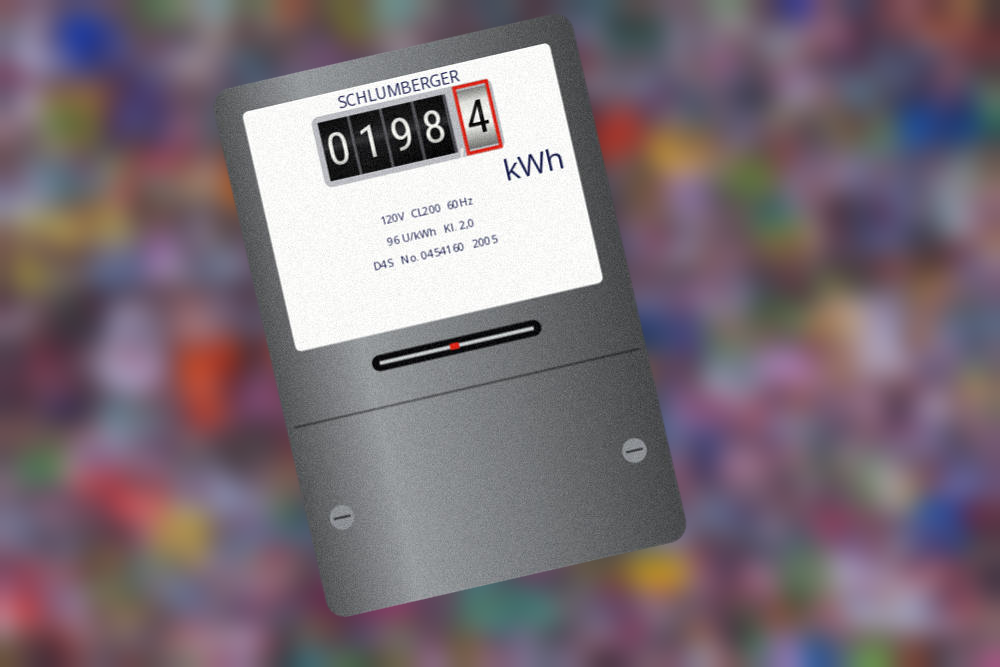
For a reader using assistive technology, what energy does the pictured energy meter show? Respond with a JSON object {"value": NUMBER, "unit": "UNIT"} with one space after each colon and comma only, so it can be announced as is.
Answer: {"value": 198.4, "unit": "kWh"}
